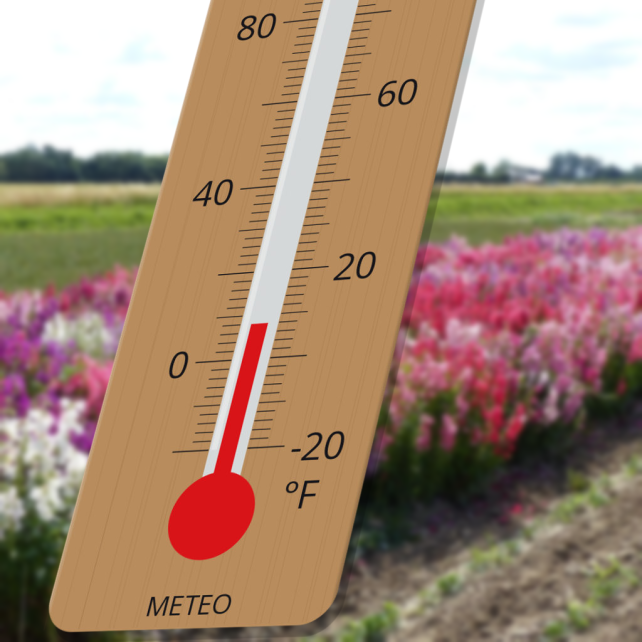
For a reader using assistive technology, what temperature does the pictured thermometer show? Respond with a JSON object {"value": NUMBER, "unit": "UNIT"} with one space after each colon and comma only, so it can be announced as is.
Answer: {"value": 8, "unit": "°F"}
